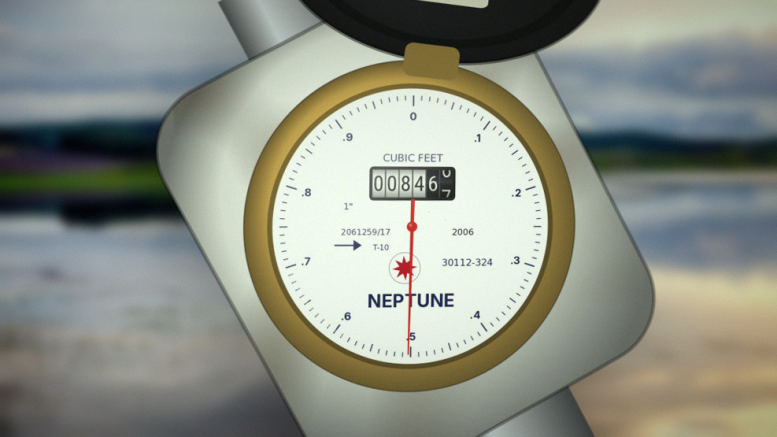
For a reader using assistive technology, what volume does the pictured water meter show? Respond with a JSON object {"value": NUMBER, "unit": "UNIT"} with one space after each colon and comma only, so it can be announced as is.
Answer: {"value": 8466.50, "unit": "ft³"}
